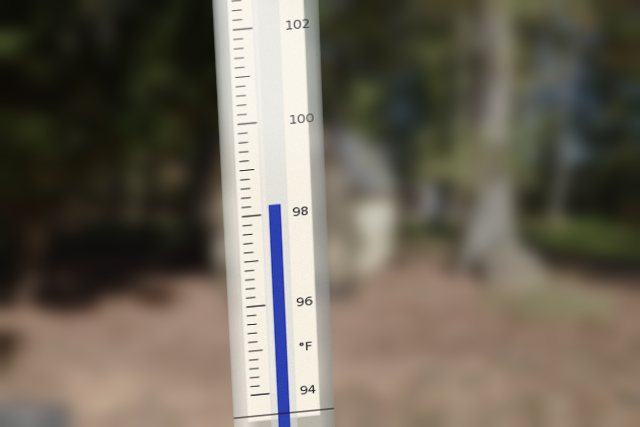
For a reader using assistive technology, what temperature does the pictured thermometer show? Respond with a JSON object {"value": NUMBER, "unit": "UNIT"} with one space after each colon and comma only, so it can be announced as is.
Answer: {"value": 98.2, "unit": "°F"}
